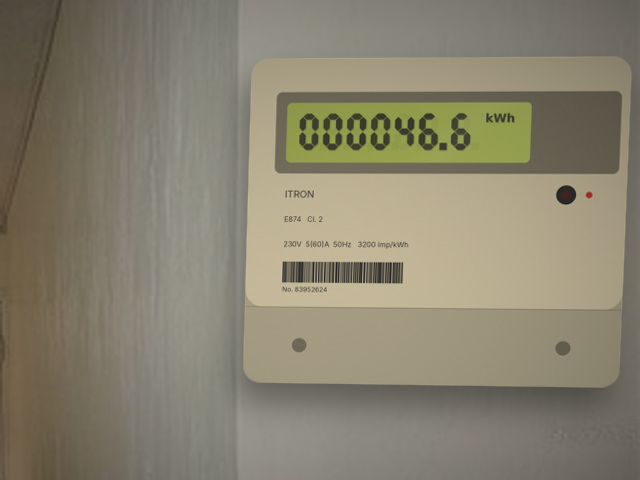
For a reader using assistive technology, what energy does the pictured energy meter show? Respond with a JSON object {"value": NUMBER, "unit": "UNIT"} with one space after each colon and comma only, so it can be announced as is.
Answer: {"value": 46.6, "unit": "kWh"}
